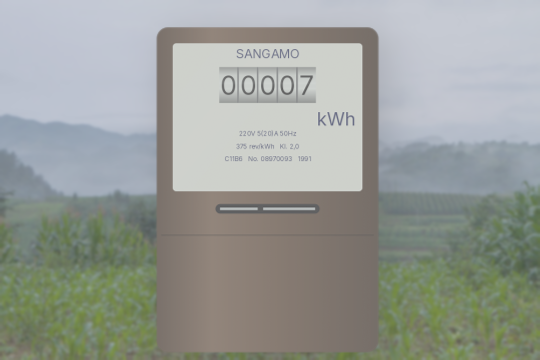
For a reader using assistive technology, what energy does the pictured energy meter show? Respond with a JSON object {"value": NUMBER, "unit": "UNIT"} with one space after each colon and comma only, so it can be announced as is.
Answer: {"value": 7, "unit": "kWh"}
